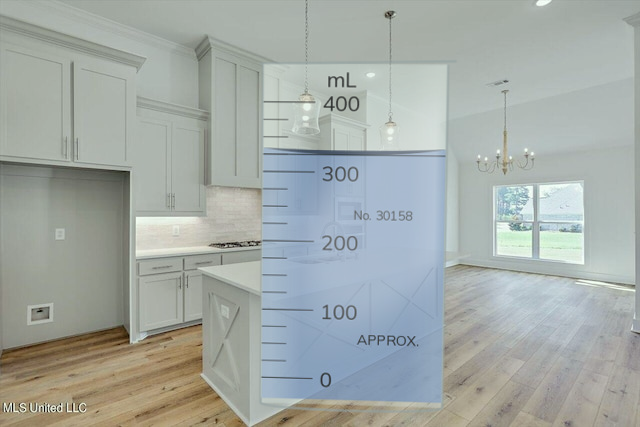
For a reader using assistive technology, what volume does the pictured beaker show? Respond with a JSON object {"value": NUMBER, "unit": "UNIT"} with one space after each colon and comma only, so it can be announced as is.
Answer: {"value": 325, "unit": "mL"}
